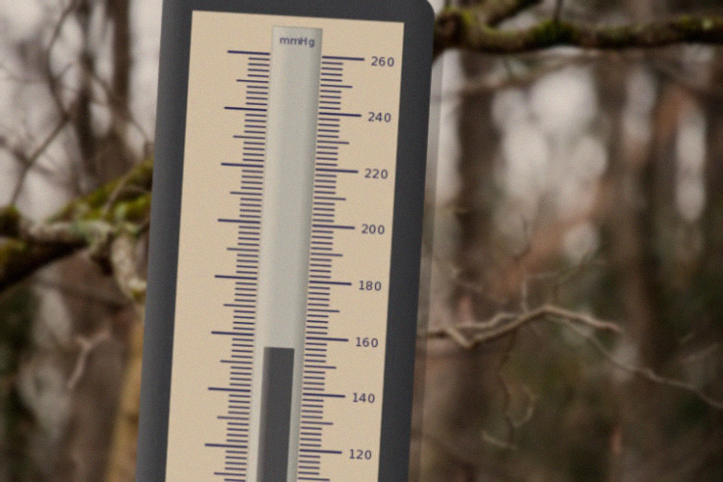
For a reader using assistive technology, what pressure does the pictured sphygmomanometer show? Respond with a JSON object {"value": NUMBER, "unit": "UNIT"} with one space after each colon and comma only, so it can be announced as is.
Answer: {"value": 156, "unit": "mmHg"}
